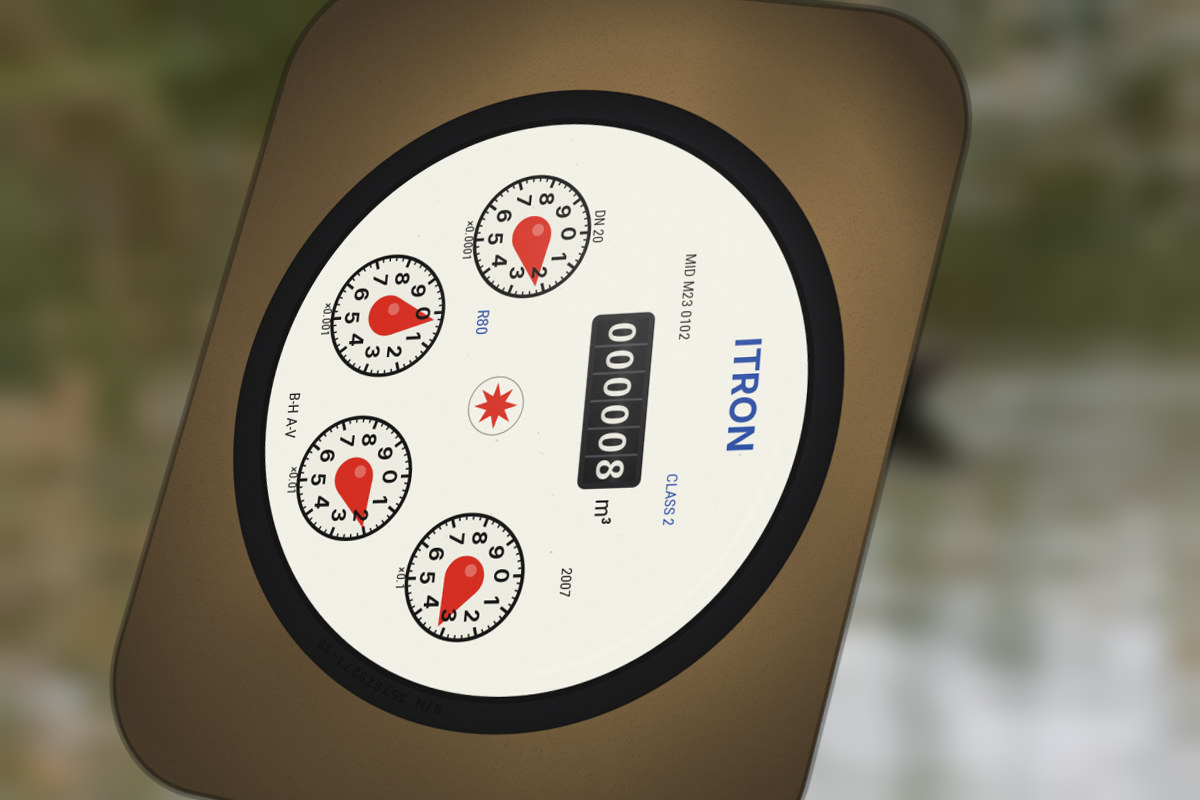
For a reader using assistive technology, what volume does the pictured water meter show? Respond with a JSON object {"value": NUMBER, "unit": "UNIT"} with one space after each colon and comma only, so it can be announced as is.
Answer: {"value": 8.3202, "unit": "m³"}
